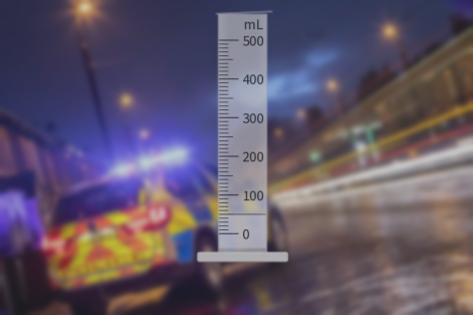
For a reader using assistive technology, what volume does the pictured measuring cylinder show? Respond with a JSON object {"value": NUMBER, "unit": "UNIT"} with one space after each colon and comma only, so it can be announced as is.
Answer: {"value": 50, "unit": "mL"}
